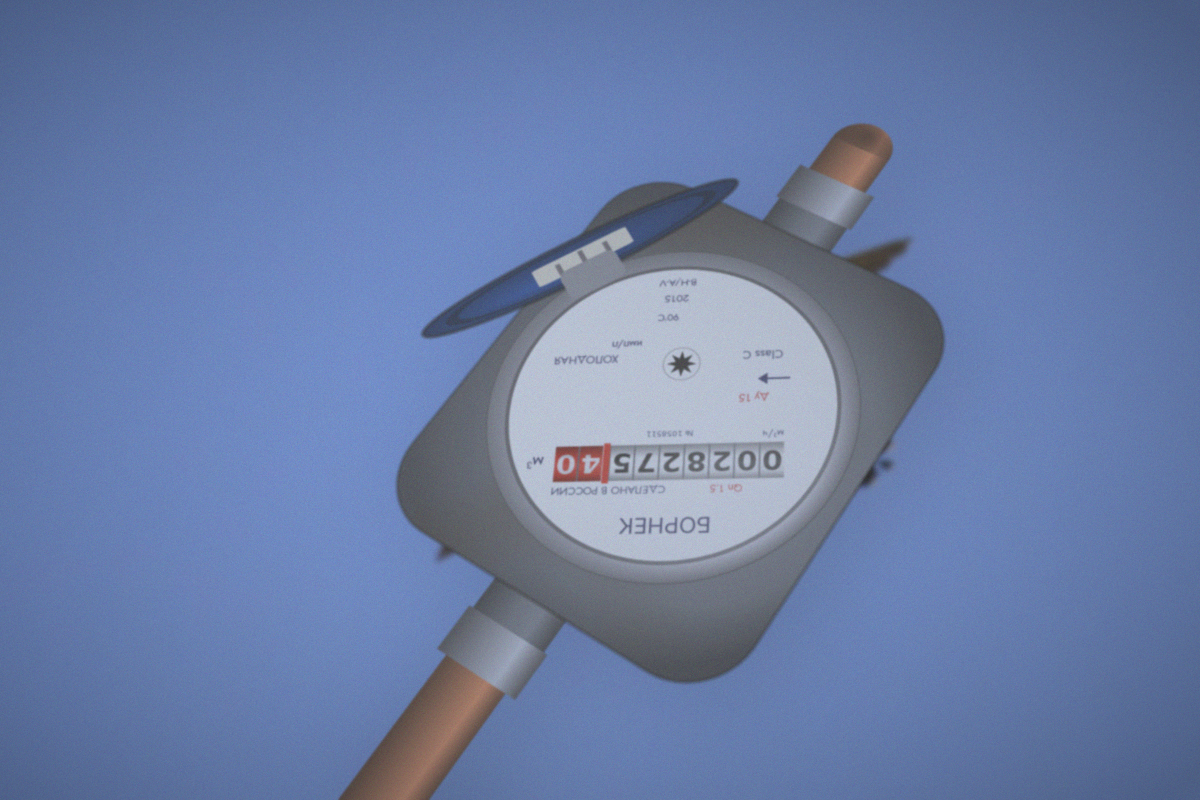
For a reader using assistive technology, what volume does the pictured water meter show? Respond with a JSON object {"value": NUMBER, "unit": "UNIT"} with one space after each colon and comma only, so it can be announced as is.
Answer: {"value": 28275.40, "unit": "m³"}
